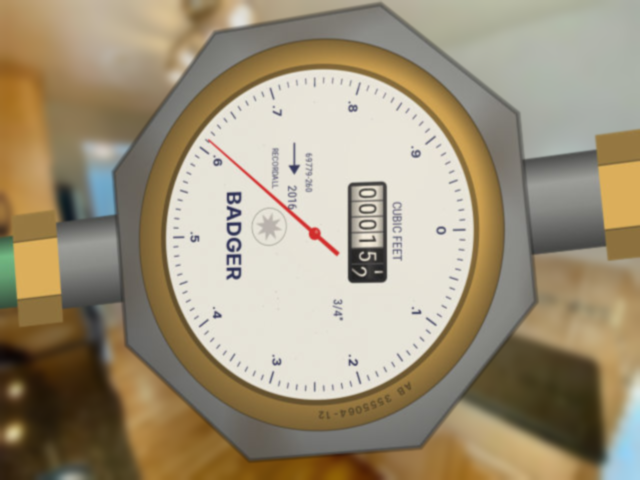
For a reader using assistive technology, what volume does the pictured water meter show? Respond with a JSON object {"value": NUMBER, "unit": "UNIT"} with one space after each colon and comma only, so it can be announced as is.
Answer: {"value": 151.61, "unit": "ft³"}
